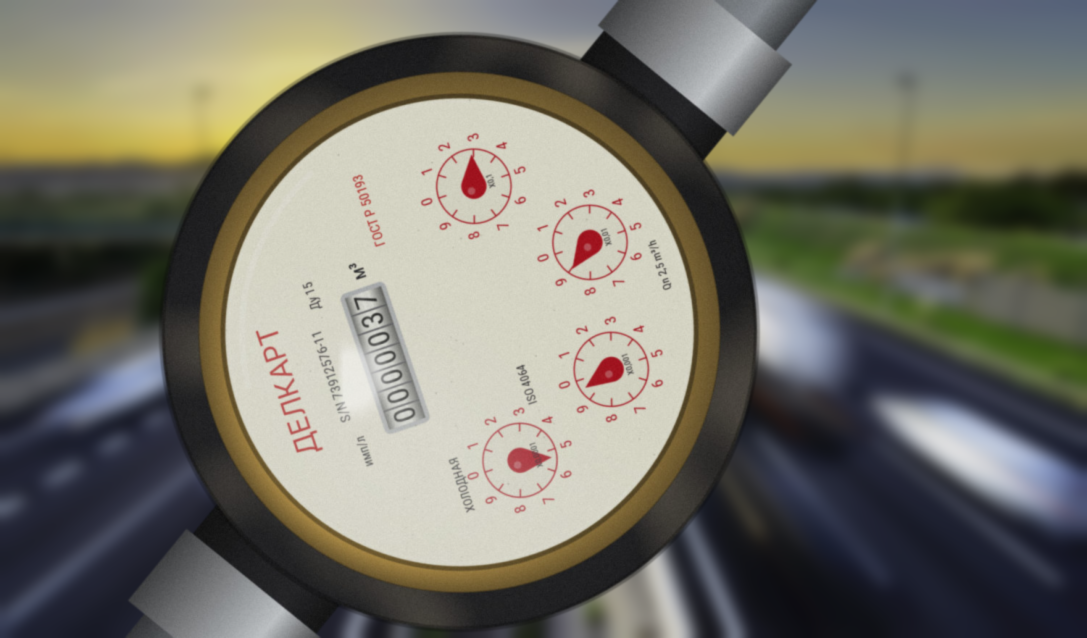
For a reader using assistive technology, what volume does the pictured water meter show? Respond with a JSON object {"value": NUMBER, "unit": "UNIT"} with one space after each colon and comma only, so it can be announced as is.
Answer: {"value": 37.2895, "unit": "m³"}
